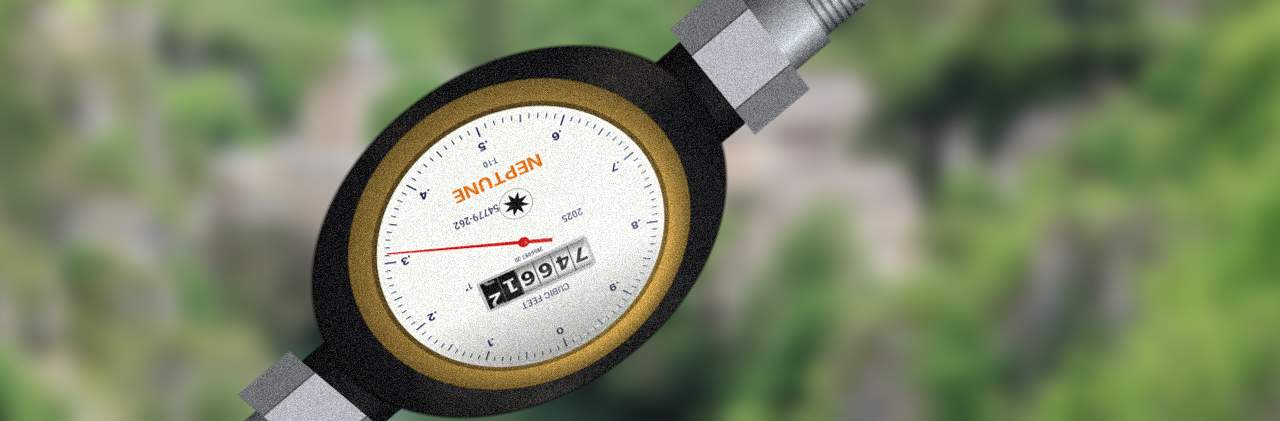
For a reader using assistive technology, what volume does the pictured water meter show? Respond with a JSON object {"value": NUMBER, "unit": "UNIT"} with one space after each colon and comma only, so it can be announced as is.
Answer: {"value": 746612.31, "unit": "ft³"}
